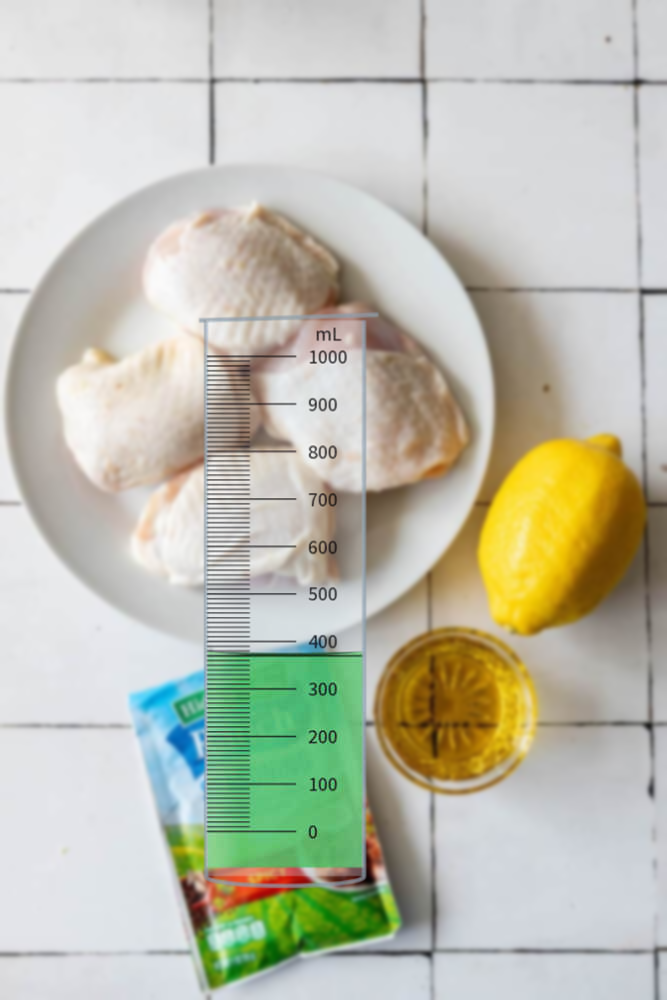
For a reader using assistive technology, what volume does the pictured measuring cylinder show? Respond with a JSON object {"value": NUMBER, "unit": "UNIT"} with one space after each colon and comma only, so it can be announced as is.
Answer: {"value": 370, "unit": "mL"}
